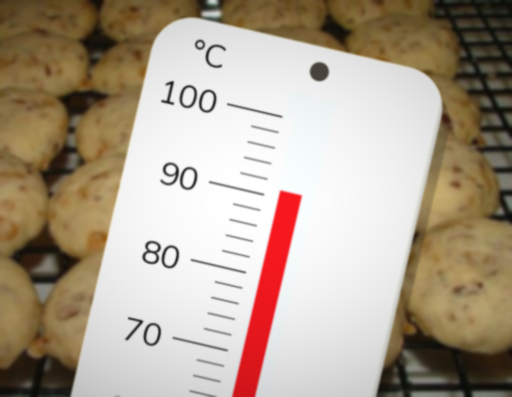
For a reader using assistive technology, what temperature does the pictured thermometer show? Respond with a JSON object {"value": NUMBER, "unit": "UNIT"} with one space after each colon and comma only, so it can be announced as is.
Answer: {"value": 91, "unit": "°C"}
